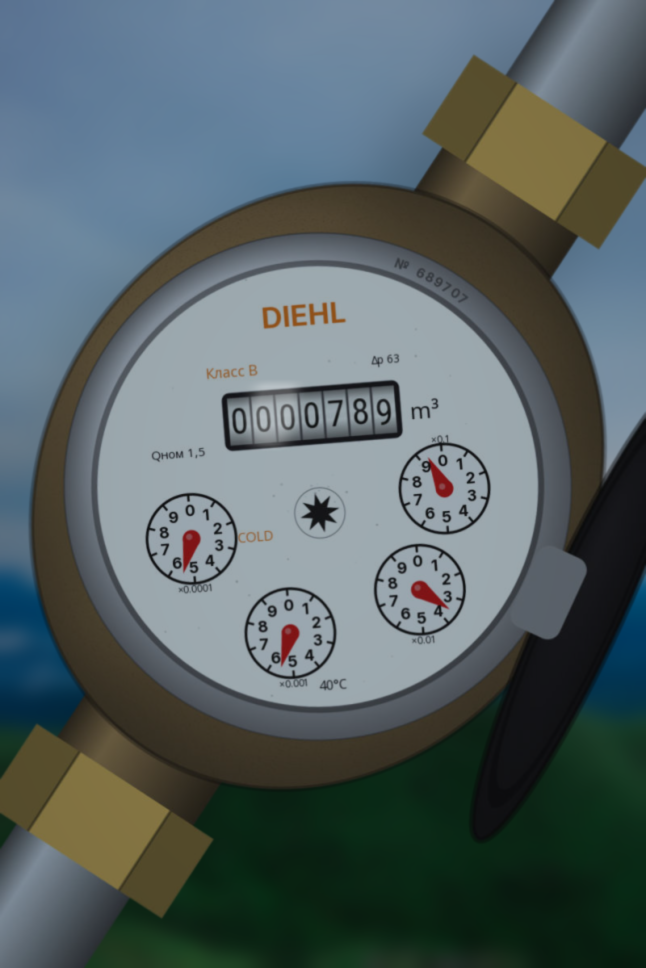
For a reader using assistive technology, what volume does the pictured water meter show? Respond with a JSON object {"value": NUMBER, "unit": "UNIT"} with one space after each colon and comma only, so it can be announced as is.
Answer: {"value": 788.9355, "unit": "m³"}
